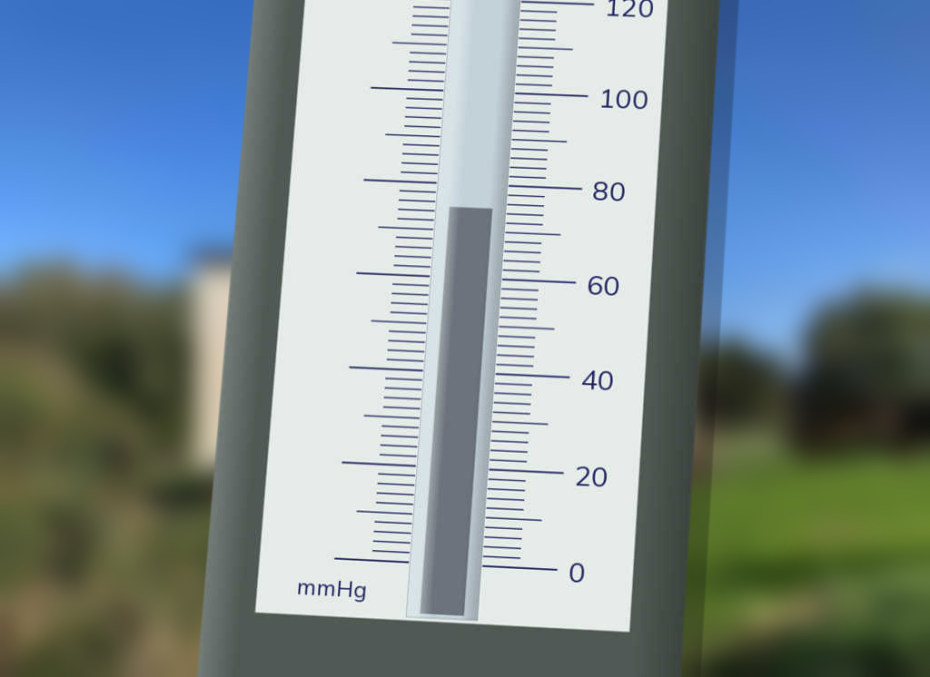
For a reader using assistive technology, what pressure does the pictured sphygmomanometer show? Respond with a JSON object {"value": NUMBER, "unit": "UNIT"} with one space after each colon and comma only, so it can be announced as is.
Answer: {"value": 75, "unit": "mmHg"}
